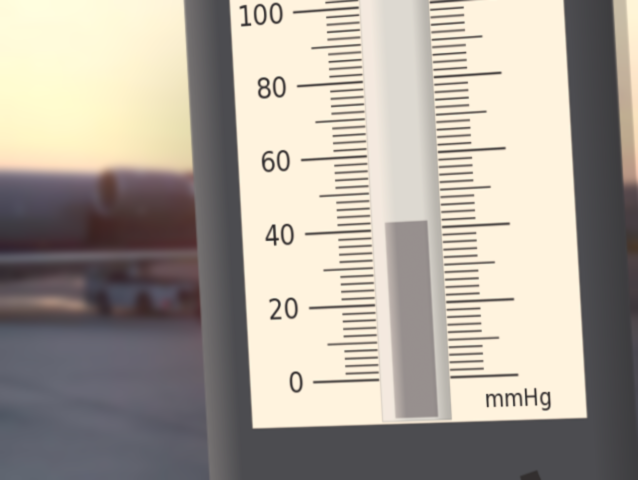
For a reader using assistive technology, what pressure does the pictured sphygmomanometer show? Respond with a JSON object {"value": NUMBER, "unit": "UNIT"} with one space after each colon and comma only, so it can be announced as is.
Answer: {"value": 42, "unit": "mmHg"}
